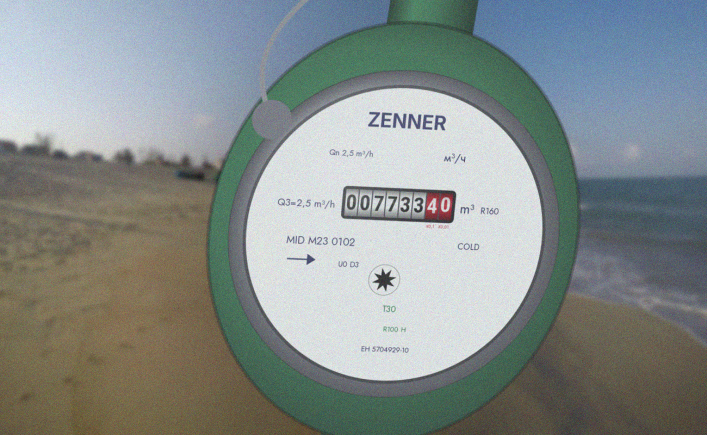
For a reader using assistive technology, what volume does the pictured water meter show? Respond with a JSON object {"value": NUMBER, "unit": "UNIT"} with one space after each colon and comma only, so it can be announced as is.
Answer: {"value": 7733.40, "unit": "m³"}
